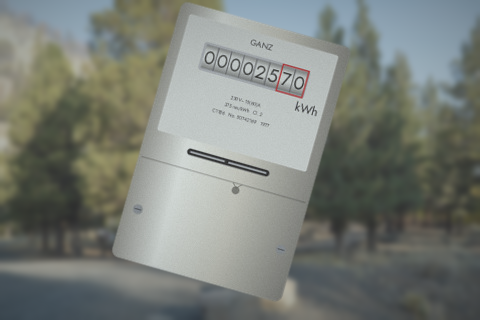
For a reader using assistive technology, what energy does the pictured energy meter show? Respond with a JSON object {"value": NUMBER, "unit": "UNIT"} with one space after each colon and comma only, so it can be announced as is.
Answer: {"value": 25.70, "unit": "kWh"}
